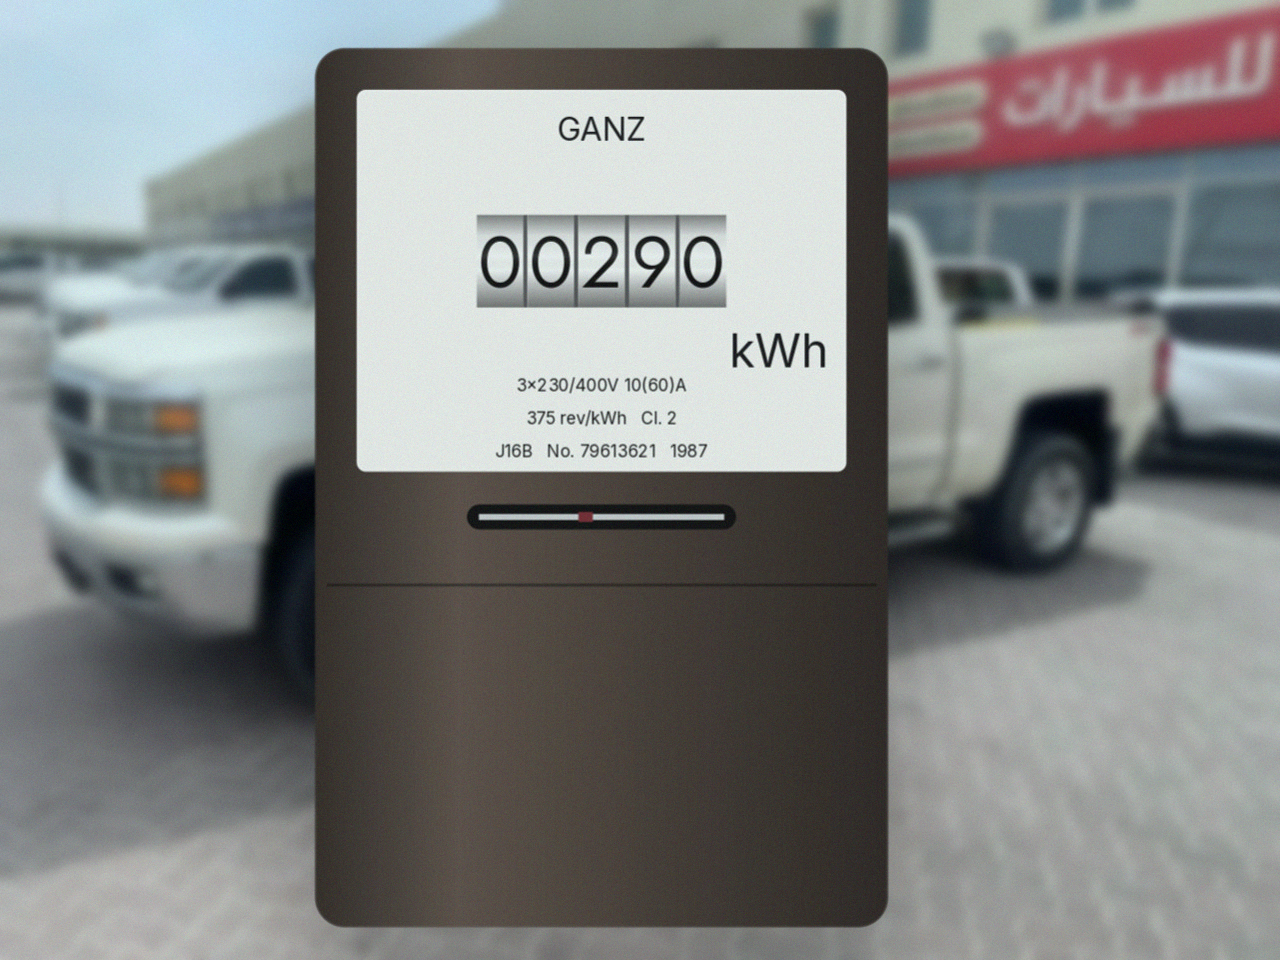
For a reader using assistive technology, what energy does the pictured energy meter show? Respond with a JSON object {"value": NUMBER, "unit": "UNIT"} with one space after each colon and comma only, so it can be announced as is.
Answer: {"value": 290, "unit": "kWh"}
